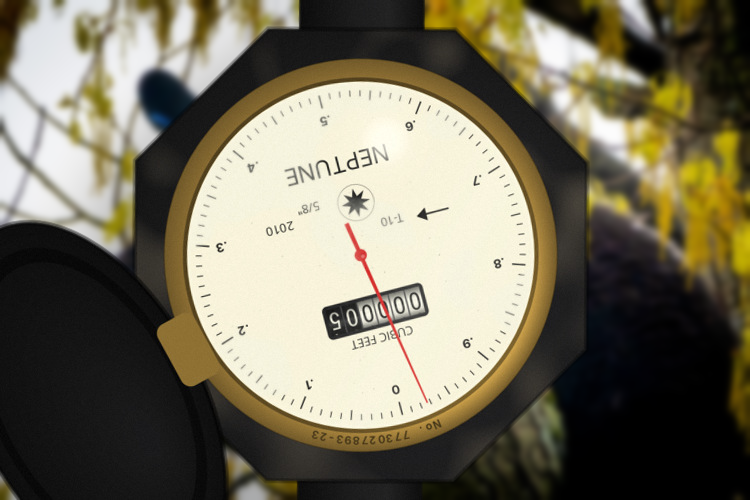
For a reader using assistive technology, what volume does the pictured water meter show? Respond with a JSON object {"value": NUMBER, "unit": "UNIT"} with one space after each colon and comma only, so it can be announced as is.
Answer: {"value": 4.97, "unit": "ft³"}
